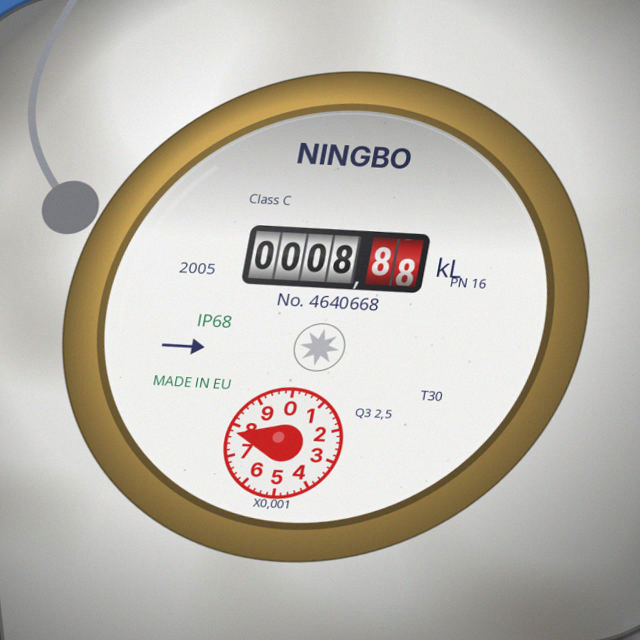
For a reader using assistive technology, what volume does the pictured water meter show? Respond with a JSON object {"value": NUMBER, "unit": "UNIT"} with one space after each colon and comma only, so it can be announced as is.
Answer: {"value": 8.877, "unit": "kL"}
